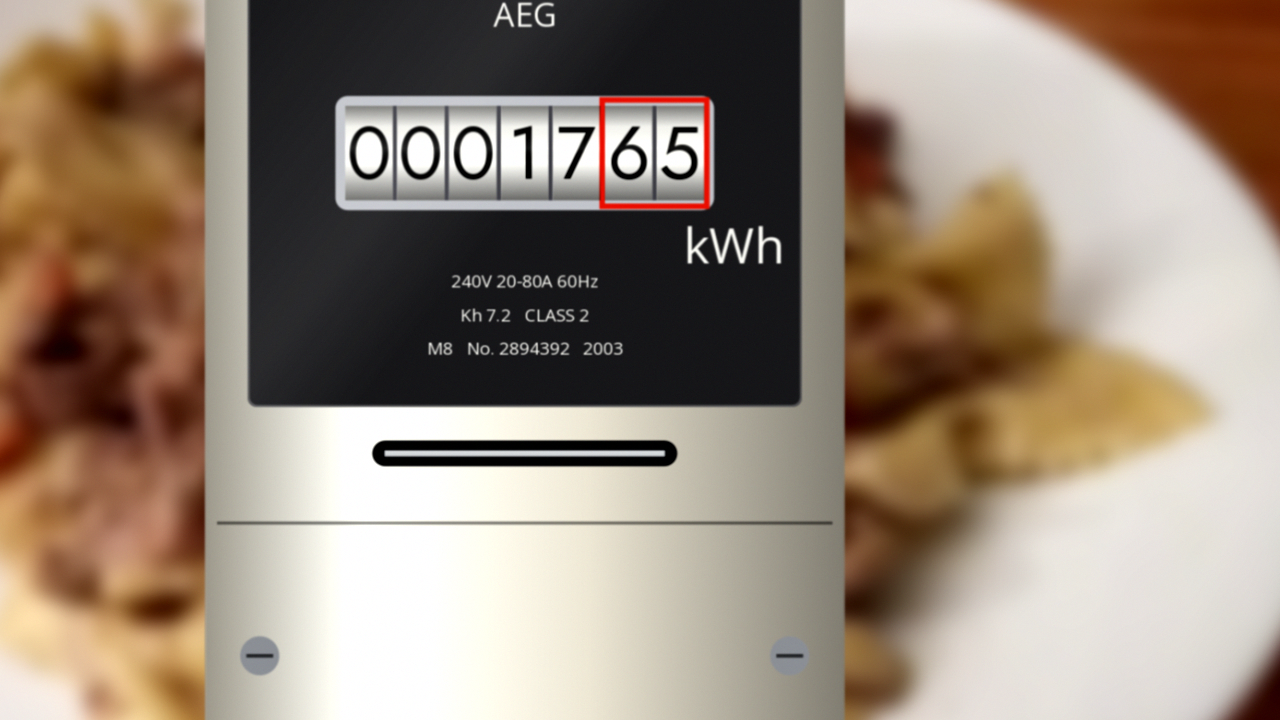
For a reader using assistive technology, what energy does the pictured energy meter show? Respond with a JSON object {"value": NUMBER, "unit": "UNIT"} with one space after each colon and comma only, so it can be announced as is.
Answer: {"value": 17.65, "unit": "kWh"}
